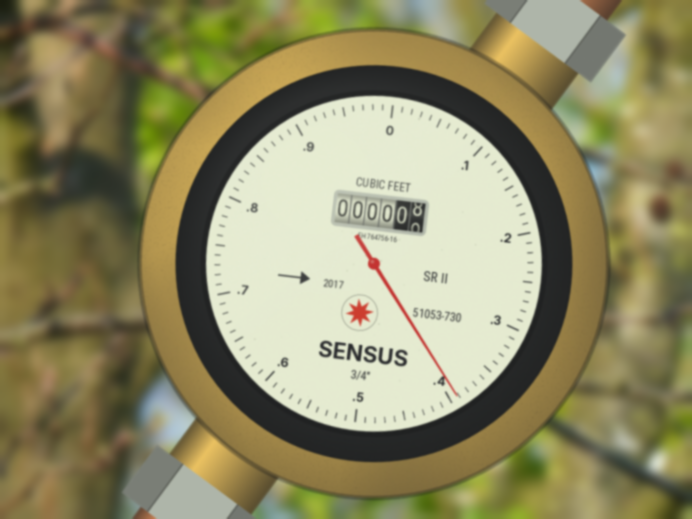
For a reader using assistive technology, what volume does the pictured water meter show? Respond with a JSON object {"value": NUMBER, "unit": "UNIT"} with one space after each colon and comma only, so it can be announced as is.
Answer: {"value": 8.39, "unit": "ft³"}
